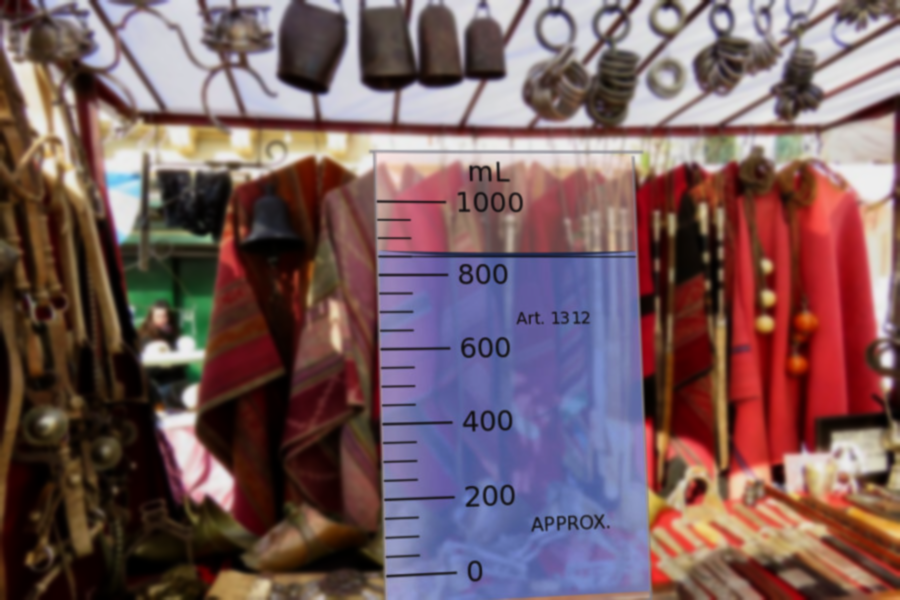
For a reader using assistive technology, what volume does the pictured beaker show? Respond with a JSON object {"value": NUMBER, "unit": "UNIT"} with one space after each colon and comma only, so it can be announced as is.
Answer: {"value": 850, "unit": "mL"}
